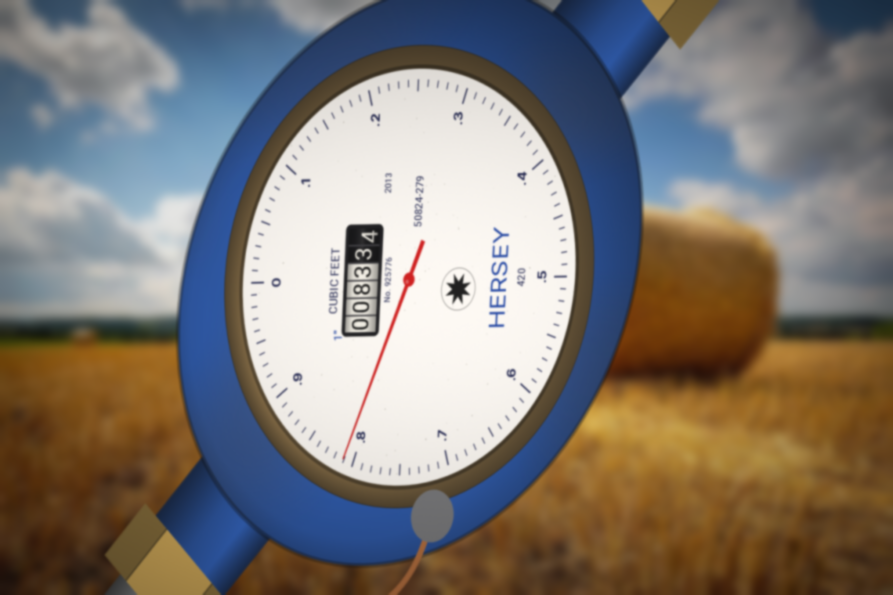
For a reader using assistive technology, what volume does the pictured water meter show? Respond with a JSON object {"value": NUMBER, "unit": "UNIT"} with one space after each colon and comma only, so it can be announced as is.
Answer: {"value": 8333.81, "unit": "ft³"}
